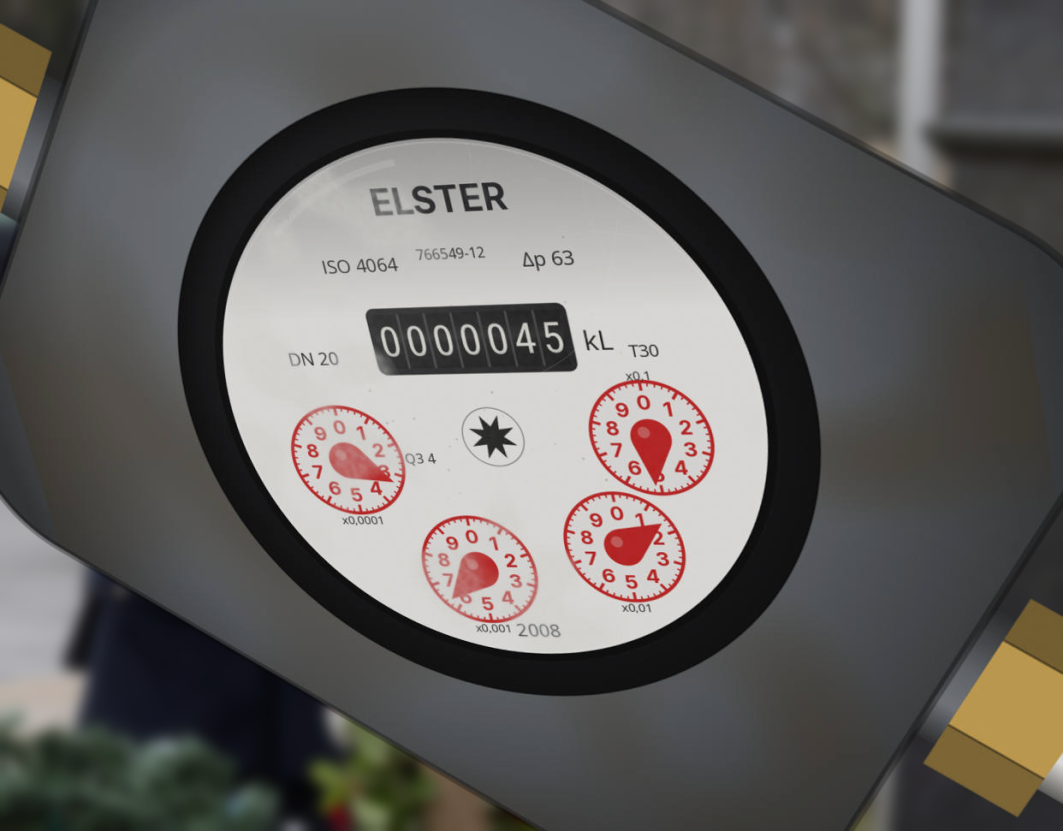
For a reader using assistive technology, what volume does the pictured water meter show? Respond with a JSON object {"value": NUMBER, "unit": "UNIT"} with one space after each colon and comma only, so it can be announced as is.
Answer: {"value": 45.5163, "unit": "kL"}
